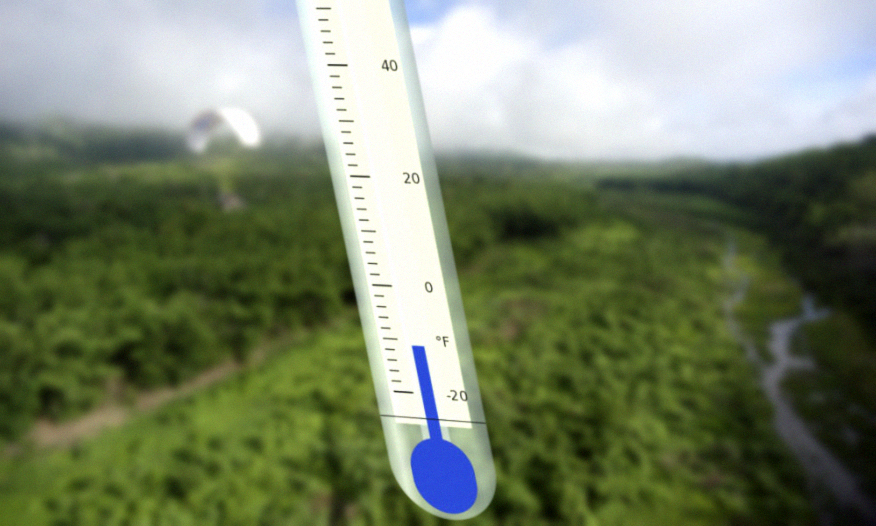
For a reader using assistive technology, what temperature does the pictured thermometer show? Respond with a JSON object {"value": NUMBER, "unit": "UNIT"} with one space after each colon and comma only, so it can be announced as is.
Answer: {"value": -11, "unit": "°F"}
